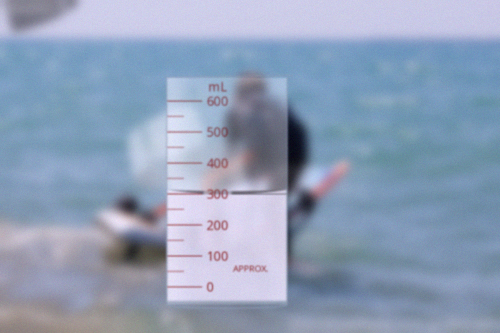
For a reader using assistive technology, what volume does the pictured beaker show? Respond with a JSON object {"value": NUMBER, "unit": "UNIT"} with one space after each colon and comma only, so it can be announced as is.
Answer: {"value": 300, "unit": "mL"}
